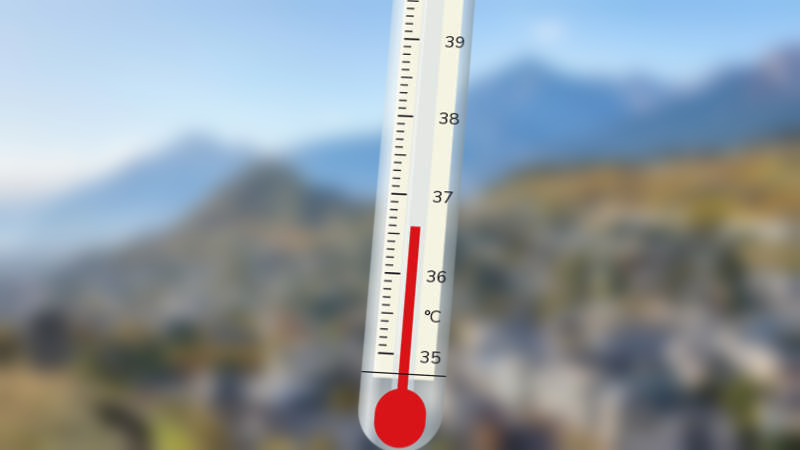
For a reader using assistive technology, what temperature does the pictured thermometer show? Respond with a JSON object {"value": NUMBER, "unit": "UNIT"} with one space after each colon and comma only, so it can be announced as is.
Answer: {"value": 36.6, "unit": "°C"}
